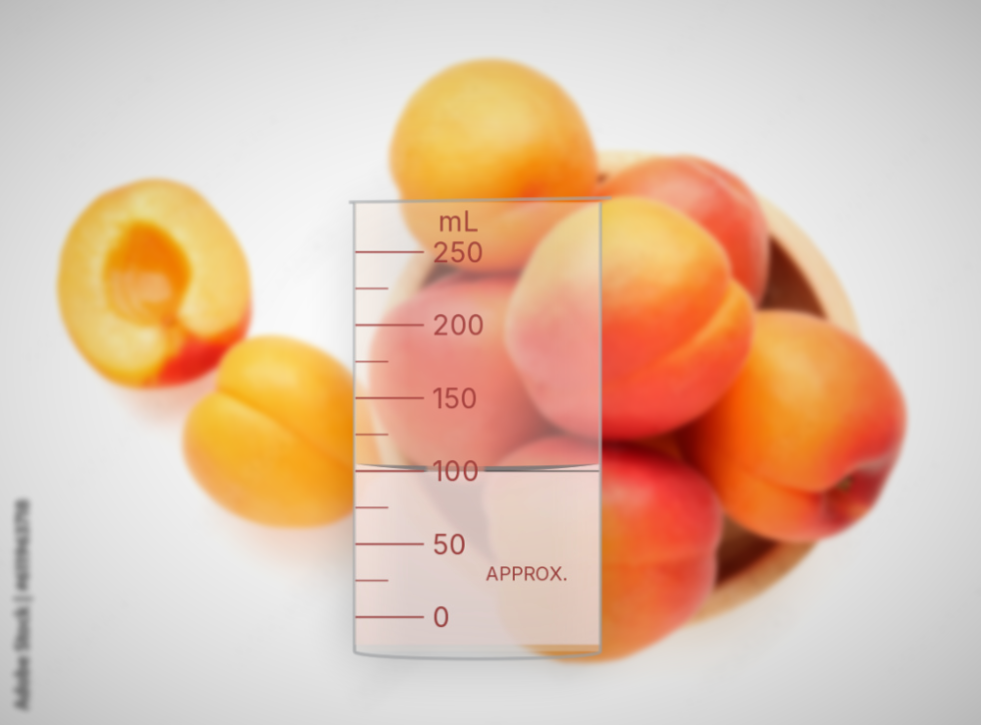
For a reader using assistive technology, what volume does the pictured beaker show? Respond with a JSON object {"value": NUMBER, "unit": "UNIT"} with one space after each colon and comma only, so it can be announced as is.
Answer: {"value": 100, "unit": "mL"}
